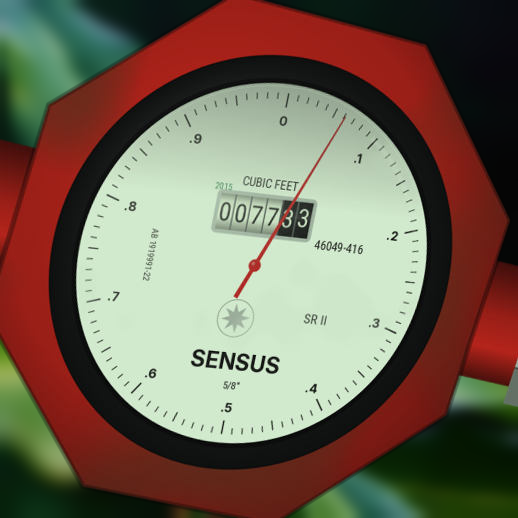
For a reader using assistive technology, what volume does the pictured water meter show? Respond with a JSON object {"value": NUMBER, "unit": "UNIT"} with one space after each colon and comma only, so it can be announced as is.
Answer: {"value": 7733.06, "unit": "ft³"}
